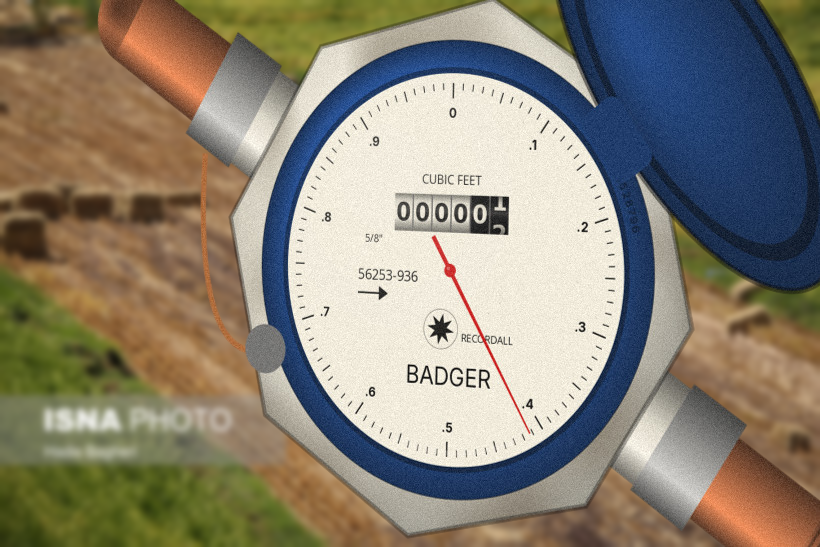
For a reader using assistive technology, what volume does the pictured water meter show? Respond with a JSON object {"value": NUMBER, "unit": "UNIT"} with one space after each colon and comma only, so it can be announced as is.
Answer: {"value": 1.41, "unit": "ft³"}
